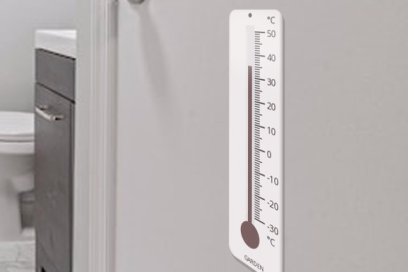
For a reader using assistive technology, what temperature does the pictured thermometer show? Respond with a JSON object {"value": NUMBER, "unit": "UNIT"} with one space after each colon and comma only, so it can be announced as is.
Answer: {"value": 35, "unit": "°C"}
